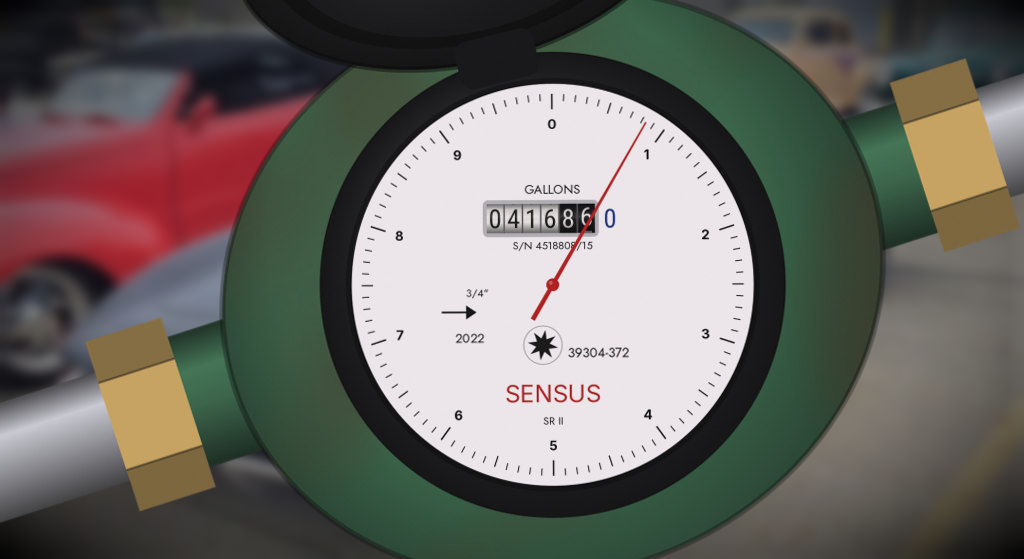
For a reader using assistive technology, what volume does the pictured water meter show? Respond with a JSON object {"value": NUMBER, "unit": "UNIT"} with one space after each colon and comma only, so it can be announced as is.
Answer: {"value": 416860.8, "unit": "gal"}
